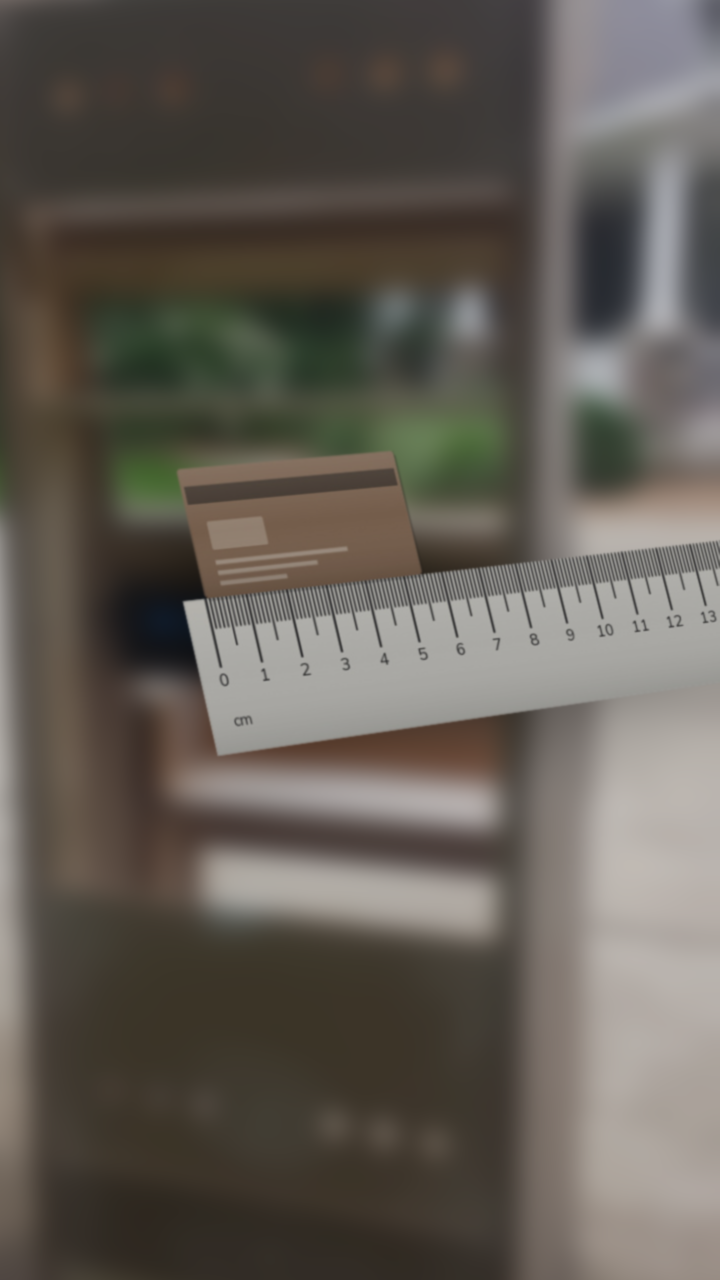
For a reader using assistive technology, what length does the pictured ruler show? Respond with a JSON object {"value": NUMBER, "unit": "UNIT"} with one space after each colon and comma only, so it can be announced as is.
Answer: {"value": 5.5, "unit": "cm"}
